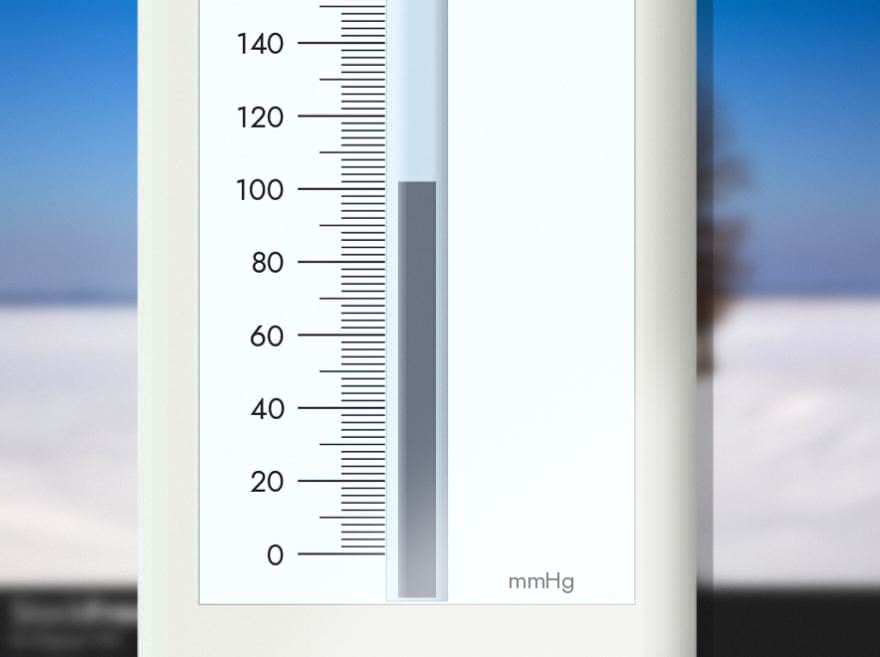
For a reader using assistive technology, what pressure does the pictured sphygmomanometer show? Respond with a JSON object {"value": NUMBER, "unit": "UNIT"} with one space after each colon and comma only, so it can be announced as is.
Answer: {"value": 102, "unit": "mmHg"}
